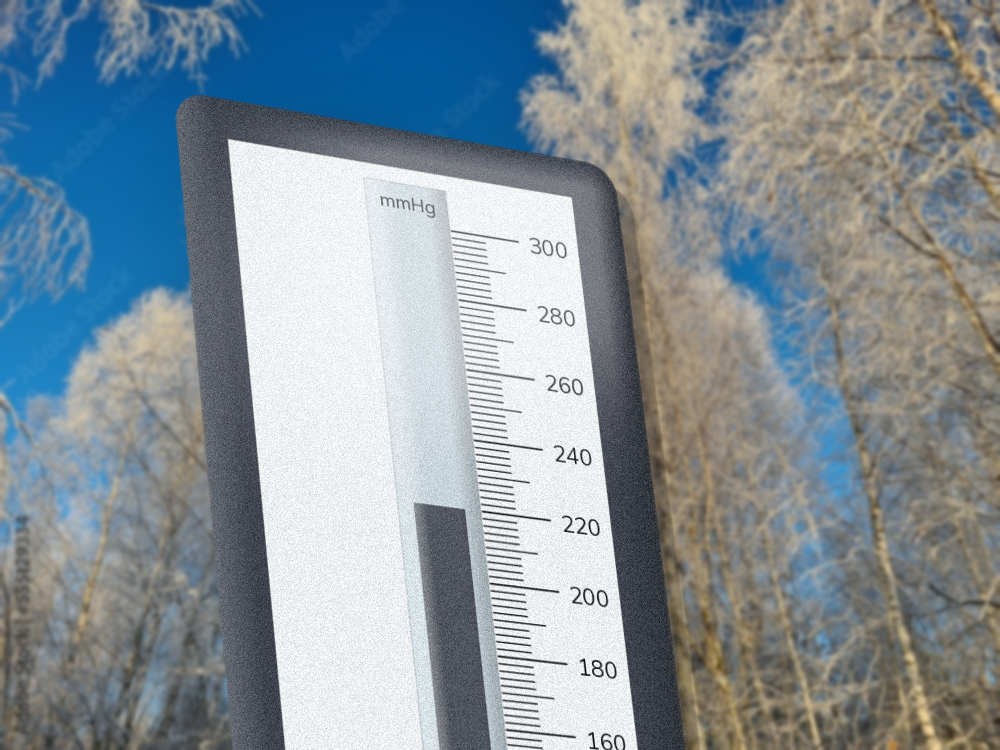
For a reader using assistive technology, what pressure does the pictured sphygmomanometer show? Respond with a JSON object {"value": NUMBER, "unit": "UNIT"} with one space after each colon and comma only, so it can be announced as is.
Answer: {"value": 220, "unit": "mmHg"}
